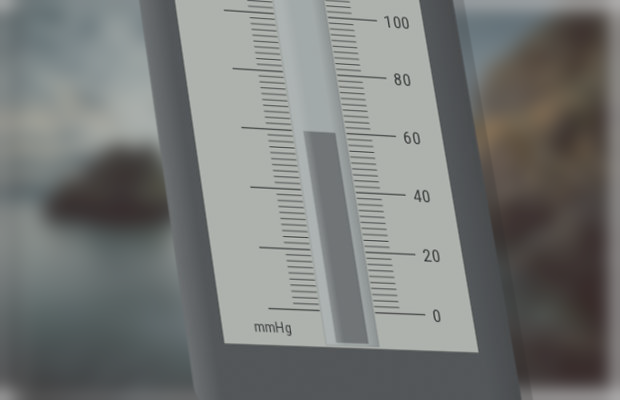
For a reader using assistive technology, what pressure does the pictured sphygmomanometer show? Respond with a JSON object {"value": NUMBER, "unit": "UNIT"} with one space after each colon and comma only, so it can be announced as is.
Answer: {"value": 60, "unit": "mmHg"}
